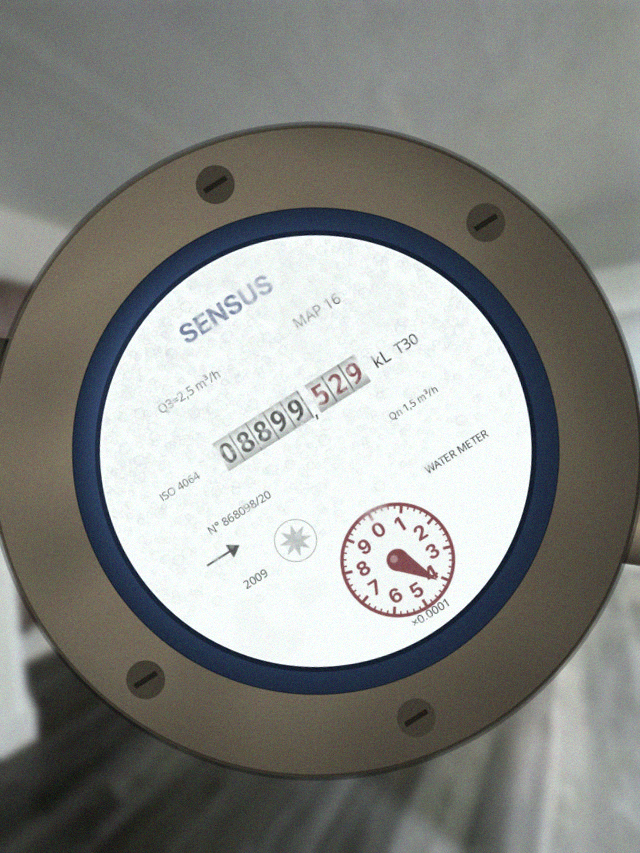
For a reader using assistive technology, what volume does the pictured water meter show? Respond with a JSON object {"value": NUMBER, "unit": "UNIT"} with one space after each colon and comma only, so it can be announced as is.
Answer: {"value": 8899.5294, "unit": "kL"}
